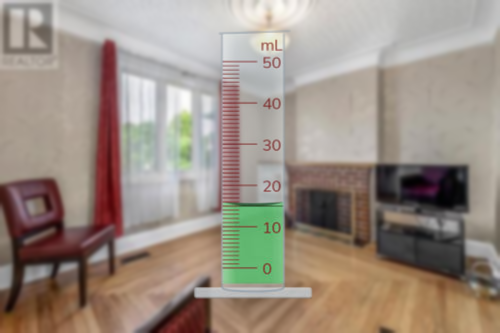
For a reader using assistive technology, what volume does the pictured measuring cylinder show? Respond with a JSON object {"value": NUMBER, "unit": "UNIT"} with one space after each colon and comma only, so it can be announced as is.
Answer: {"value": 15, "unit": "mL"}
